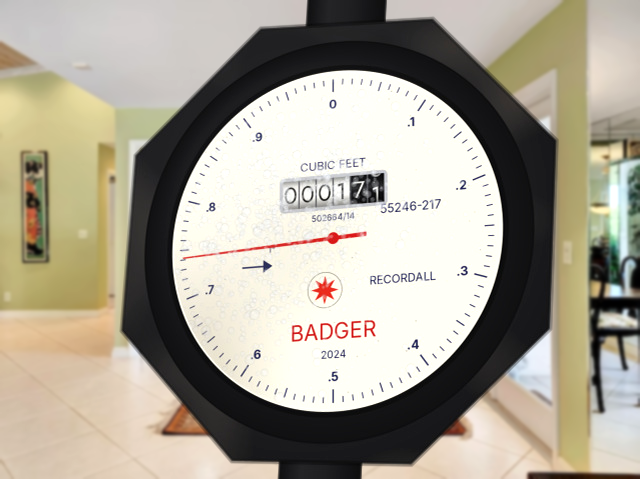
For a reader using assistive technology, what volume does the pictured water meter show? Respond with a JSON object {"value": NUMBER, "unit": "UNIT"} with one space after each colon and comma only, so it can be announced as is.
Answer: {"value": 170.74, "unit": "ft³"}
